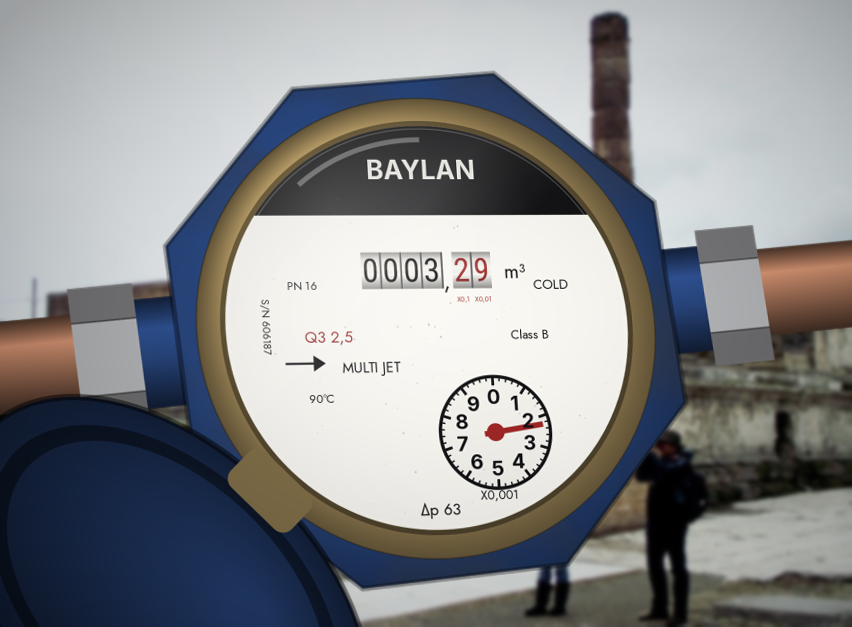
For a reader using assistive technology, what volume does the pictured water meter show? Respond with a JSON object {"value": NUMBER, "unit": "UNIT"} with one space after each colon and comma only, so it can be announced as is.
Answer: {"value": 3.292, "unit": "m³"}
